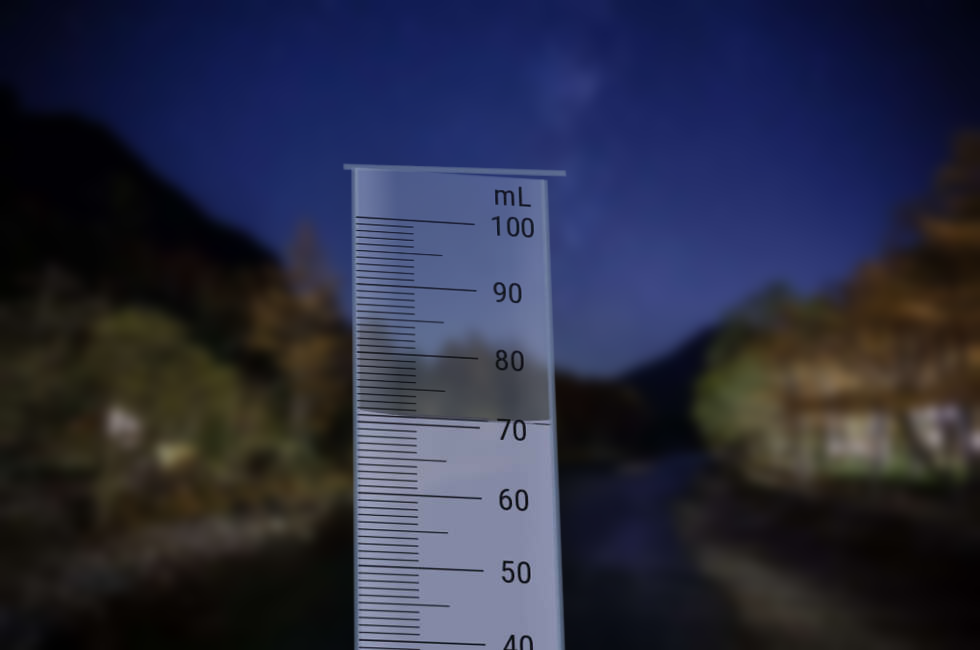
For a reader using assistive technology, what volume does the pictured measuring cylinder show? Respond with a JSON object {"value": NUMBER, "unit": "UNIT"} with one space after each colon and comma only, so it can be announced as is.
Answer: {"value": 71, "unit": "mL"}
